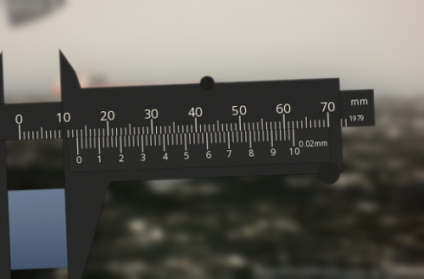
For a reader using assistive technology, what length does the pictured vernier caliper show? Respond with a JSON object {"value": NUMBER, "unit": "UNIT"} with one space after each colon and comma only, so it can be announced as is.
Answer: {"value": 13.0, "unit": "mm"}
